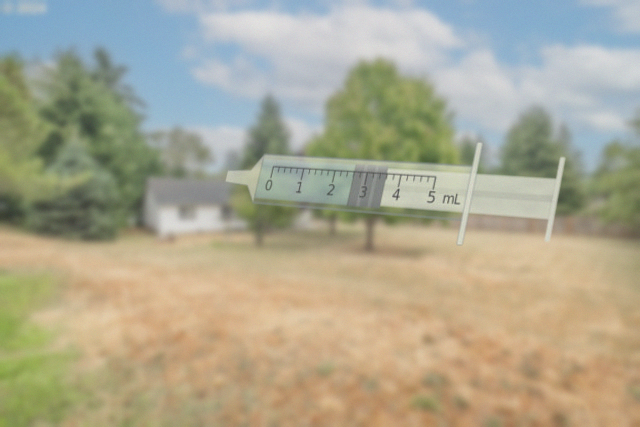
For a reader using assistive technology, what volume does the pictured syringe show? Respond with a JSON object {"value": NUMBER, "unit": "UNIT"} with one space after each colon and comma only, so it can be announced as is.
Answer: {"value": 2.6, "unit": "mL"}
